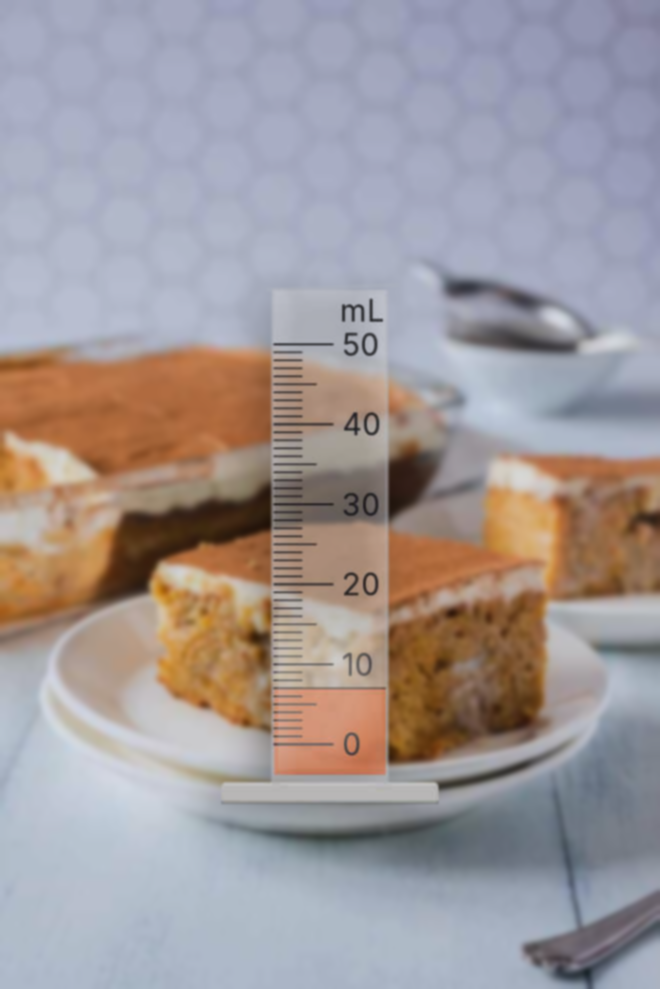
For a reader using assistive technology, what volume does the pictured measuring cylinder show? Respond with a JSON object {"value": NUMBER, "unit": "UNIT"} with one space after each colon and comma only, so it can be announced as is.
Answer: {"value": 7, "unit": "mL"}
